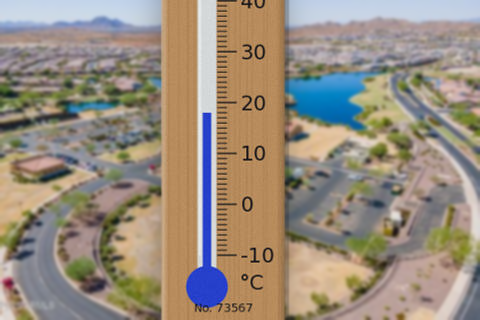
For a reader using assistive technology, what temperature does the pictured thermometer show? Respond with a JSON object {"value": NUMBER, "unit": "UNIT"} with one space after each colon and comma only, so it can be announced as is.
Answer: {"value": 18, "unit": "°C"}
